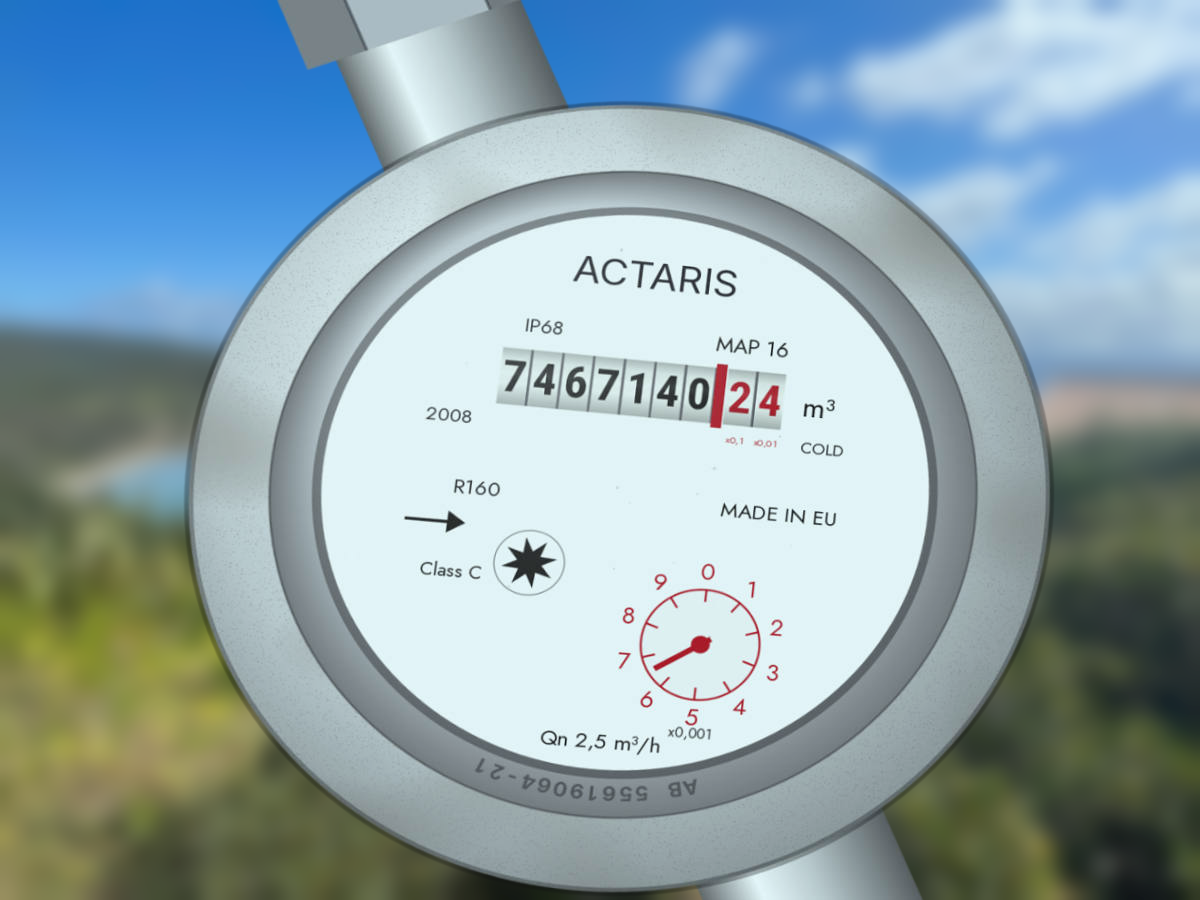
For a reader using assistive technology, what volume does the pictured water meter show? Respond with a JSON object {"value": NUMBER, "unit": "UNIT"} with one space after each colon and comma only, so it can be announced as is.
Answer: {"value": 7467140.246, "unit": "m³"}
